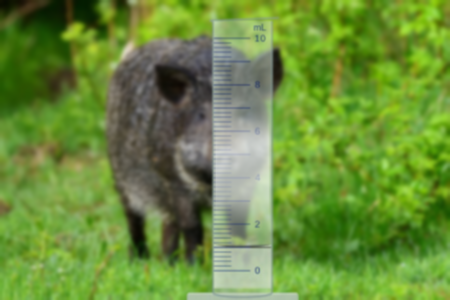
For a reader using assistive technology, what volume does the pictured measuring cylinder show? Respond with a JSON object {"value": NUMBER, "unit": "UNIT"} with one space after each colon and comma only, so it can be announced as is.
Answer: {"value": 1, "unit": "mL"}
